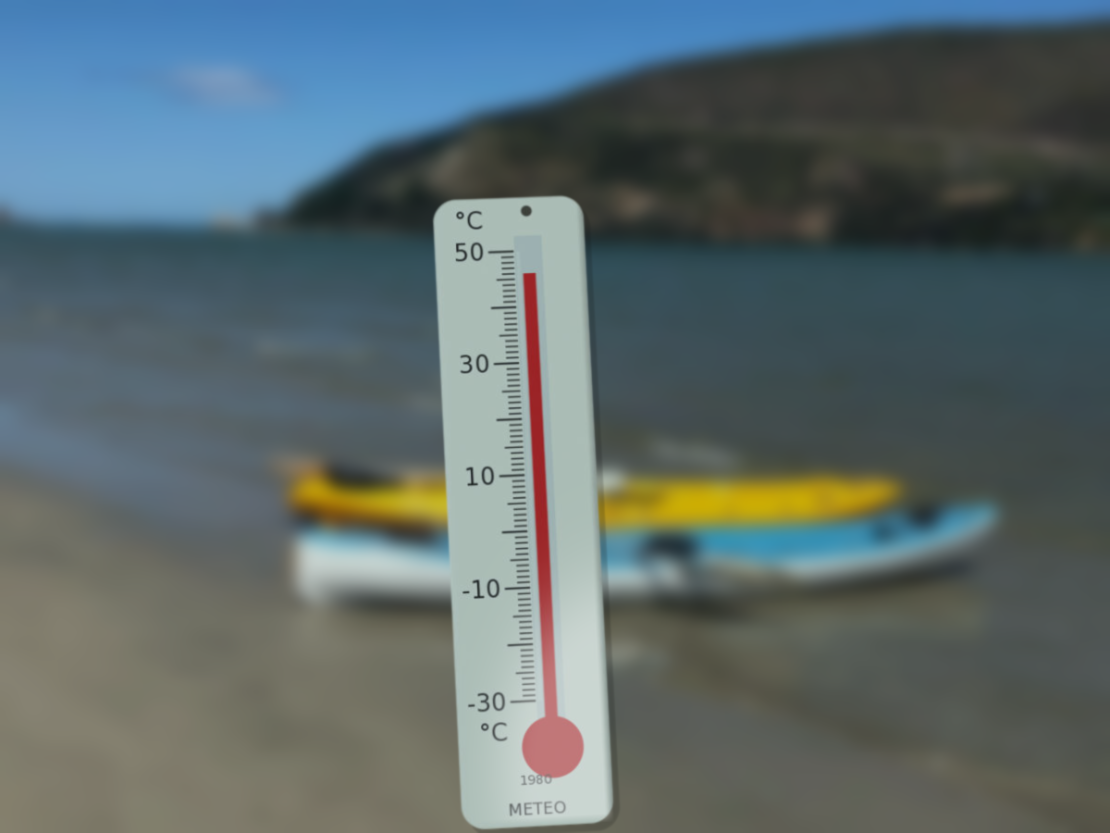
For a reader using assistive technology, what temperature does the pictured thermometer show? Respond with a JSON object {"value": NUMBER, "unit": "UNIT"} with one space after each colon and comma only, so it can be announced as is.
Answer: {"value": 46, "unit": "°C"}
